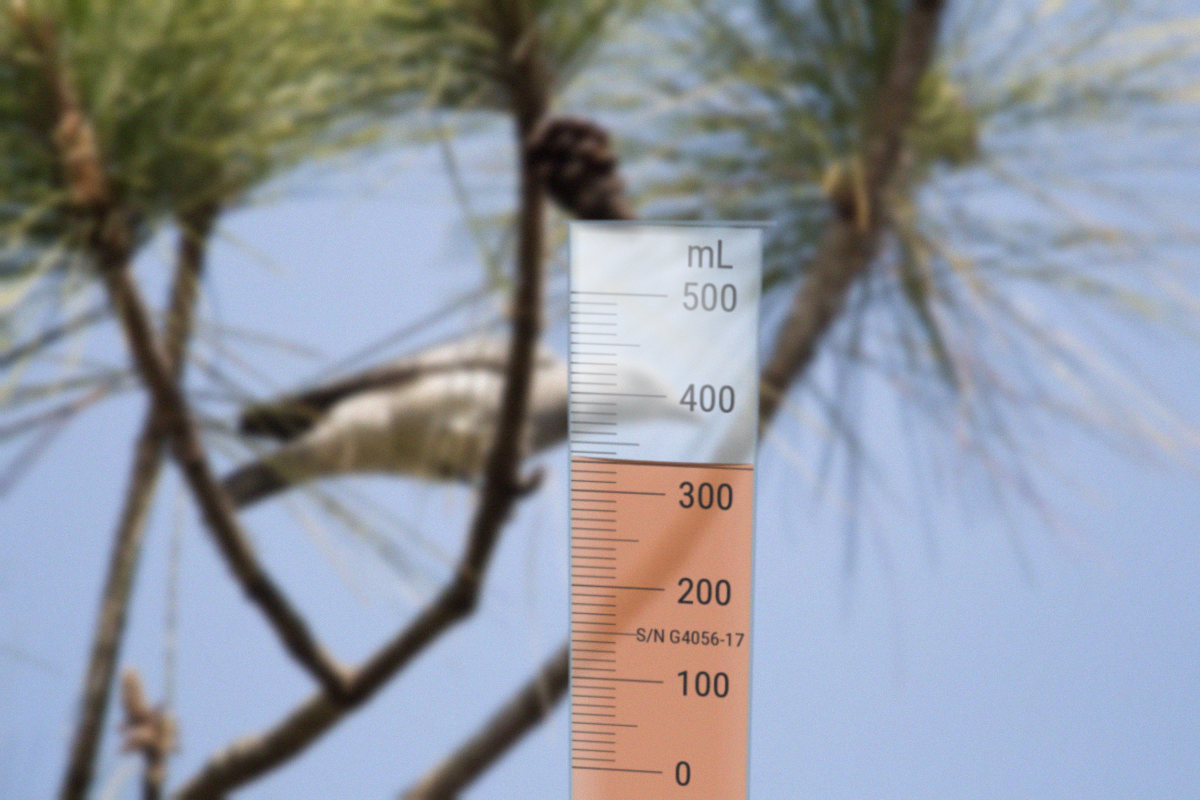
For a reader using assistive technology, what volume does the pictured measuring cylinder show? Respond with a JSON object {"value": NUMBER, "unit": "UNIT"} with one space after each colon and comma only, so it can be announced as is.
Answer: {"value": 330, "unit": "mL"}
